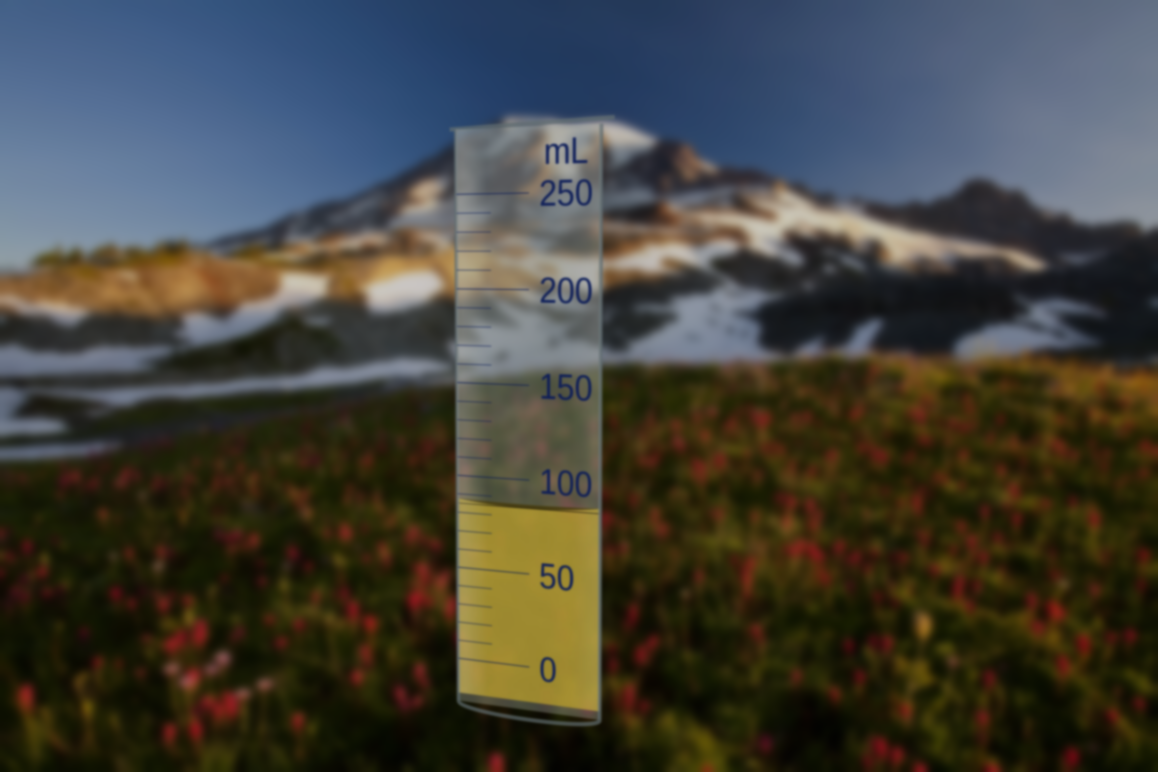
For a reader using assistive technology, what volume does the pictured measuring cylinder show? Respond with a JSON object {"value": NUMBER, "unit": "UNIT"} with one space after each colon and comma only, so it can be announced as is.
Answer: {"value": 85, "unit": "mL"}
